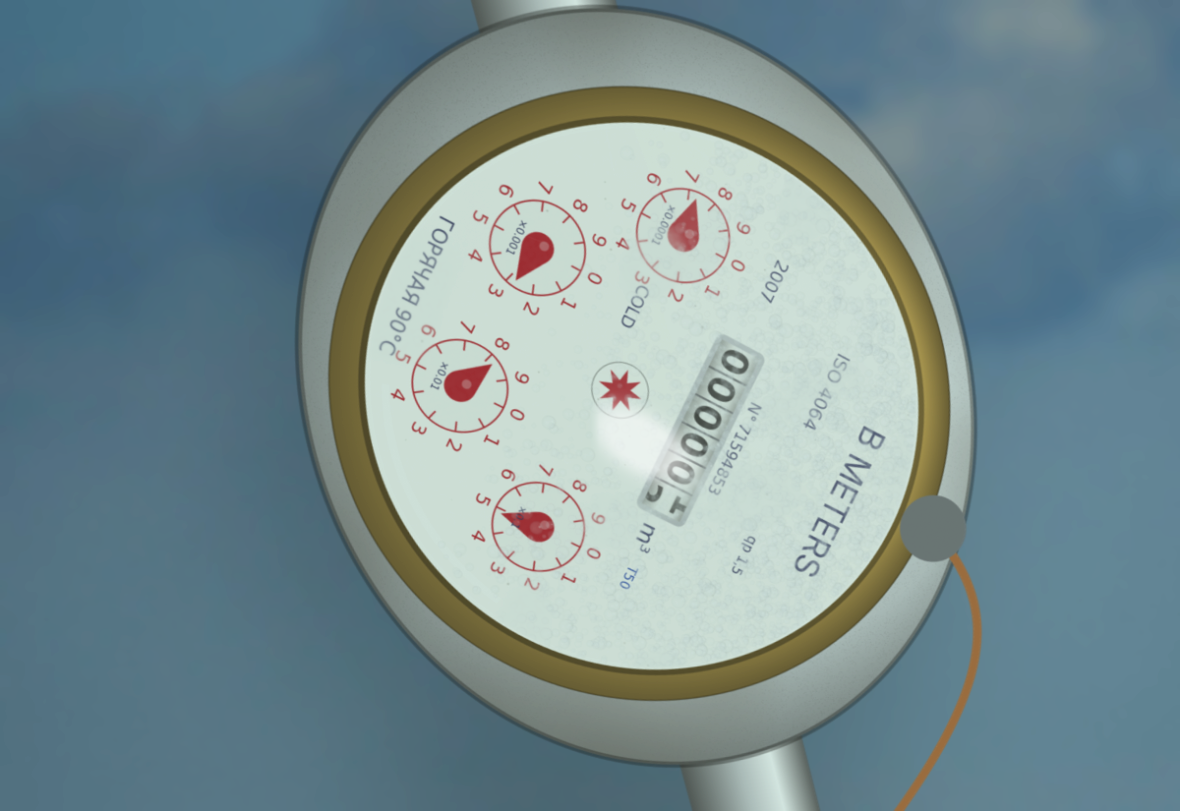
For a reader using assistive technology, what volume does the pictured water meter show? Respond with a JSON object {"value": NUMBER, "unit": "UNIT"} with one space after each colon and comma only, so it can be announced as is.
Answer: {"value": 1.4827, "unit": "m³"}
